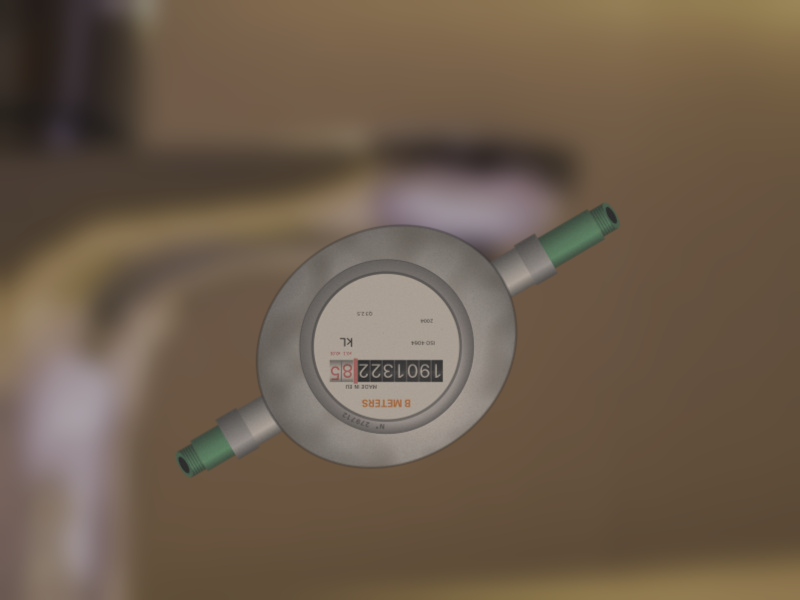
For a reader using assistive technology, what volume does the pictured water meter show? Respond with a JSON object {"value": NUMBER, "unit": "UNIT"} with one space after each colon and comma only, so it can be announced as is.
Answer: {"value": 1901322.85, "unit": "kL"}
